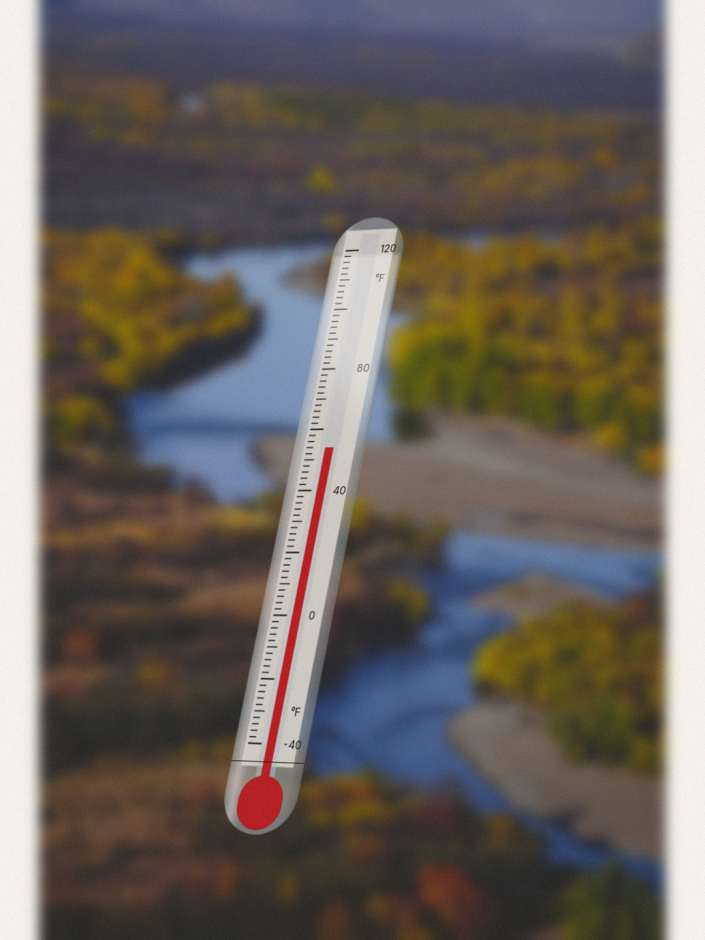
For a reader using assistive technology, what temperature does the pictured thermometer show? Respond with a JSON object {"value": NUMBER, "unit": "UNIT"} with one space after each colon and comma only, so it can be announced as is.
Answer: {"value": 54, "unit": "°F"}
